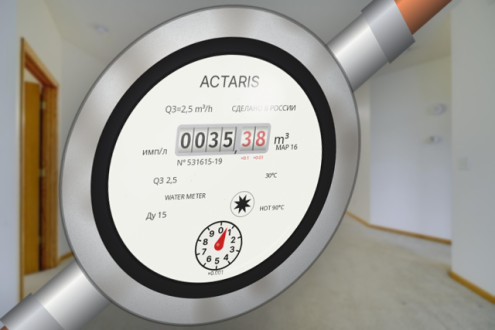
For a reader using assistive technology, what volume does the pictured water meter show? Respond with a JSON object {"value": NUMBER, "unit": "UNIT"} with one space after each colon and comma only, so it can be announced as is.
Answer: {"value": 35.380, "unit": "m³"}
